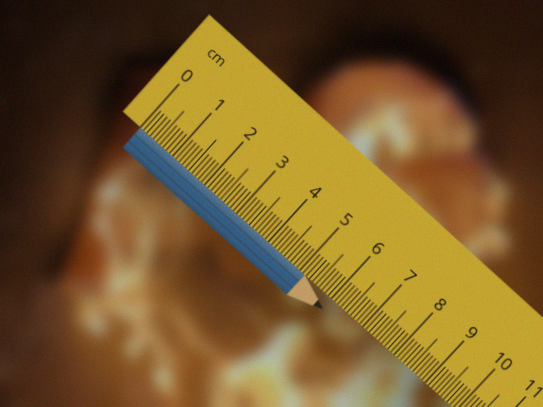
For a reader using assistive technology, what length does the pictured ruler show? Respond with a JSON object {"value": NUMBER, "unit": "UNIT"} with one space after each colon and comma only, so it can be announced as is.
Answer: {"value": 6, "unit": "cm"}
